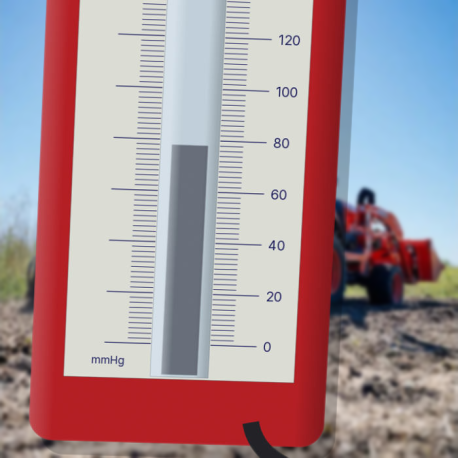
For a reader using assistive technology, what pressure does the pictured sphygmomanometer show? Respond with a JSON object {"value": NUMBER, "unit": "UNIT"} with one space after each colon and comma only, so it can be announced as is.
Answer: {"value": 78, "unit": "mmHg"}
